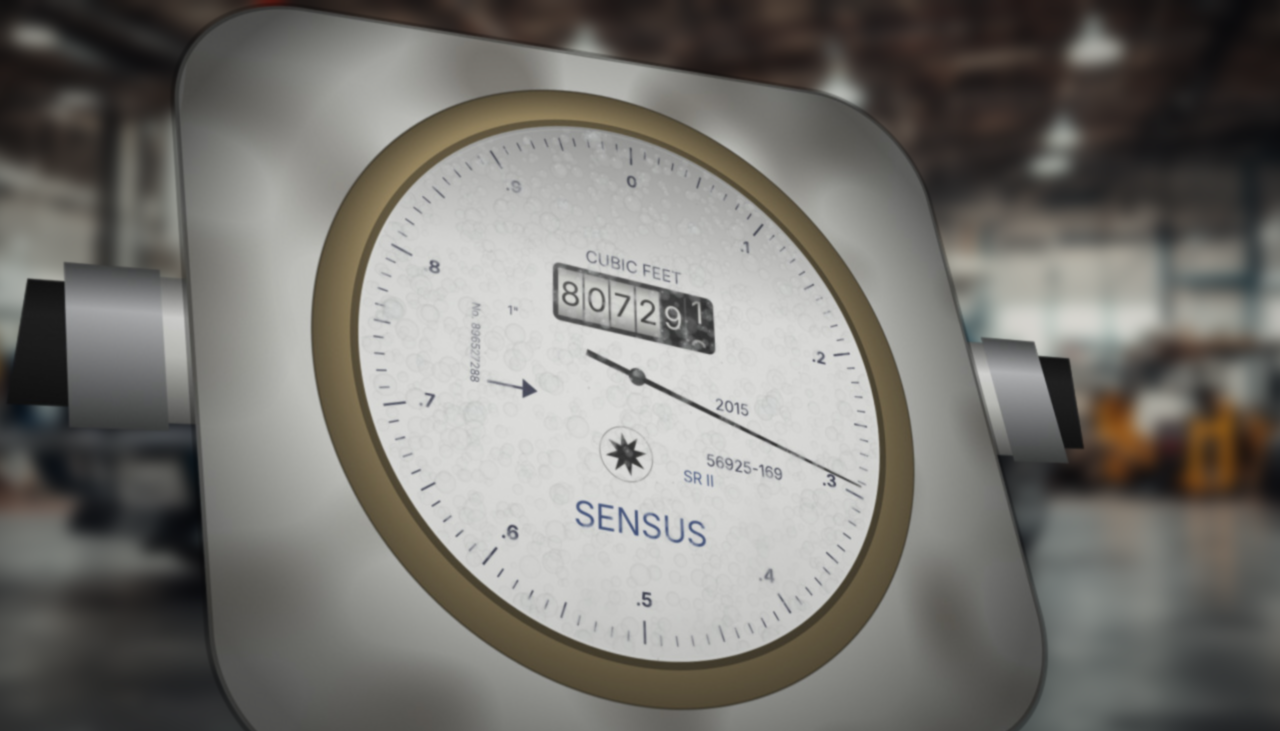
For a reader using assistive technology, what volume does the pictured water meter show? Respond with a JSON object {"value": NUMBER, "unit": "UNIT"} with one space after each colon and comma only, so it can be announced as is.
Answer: {"value": 807291.29, "unit": "ft³"}
